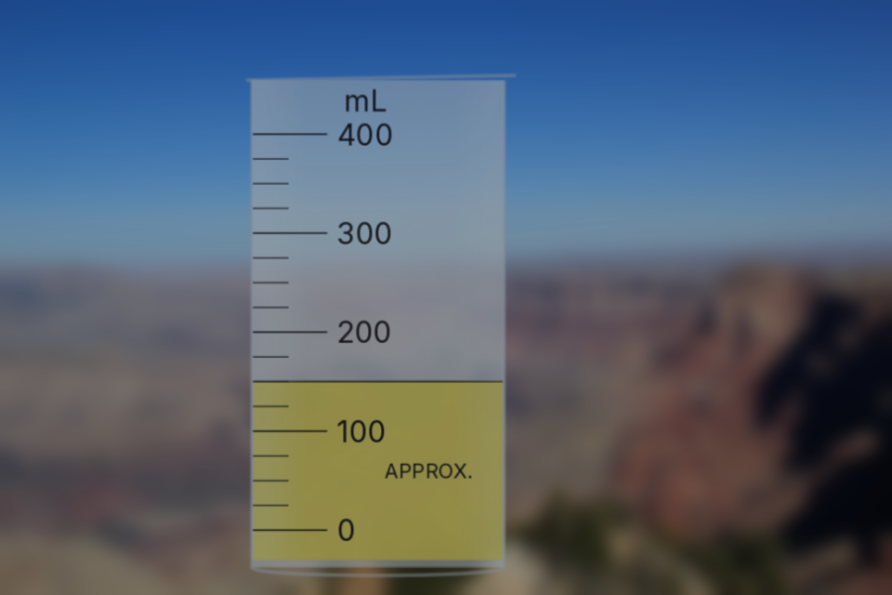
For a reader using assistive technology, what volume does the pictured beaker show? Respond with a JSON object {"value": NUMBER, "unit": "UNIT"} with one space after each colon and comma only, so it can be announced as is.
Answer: {"value": 150, "unit": "mL"}
